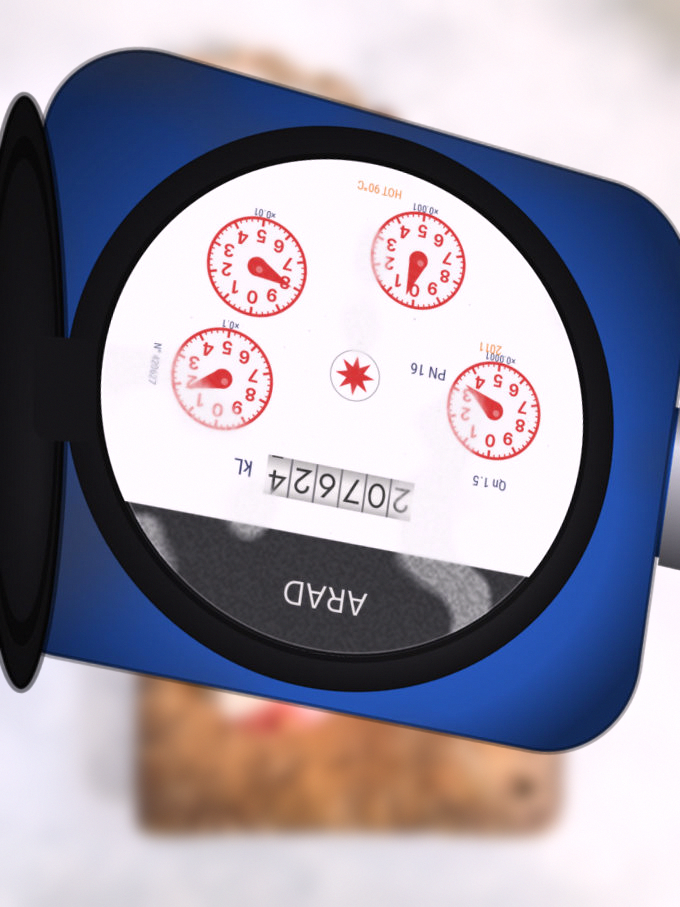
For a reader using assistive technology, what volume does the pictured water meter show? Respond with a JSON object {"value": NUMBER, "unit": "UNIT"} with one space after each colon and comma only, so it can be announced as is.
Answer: {"value": 207624.1803, "unit": "kL"}
